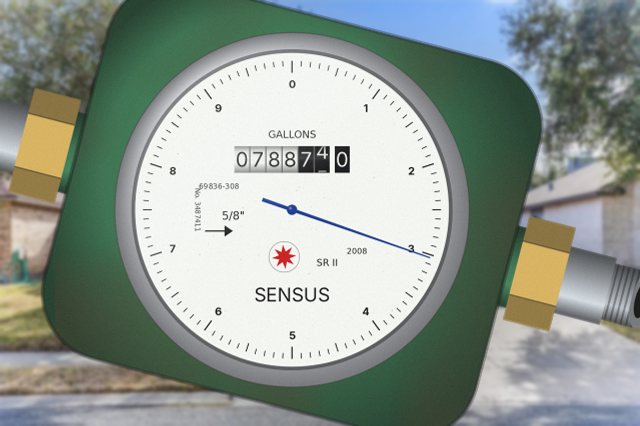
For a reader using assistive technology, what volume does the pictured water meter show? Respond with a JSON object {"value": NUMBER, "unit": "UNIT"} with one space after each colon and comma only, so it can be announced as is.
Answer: {"value": 788743.0, "unit": "gal"}
